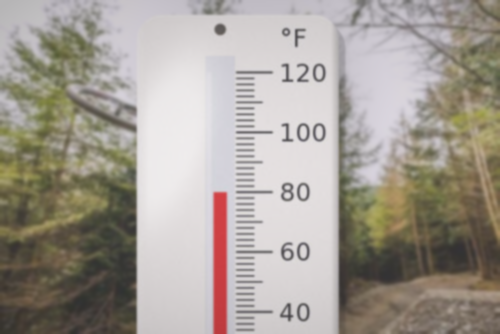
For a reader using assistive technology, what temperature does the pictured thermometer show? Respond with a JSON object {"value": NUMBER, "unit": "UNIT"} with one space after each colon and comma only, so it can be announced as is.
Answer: {"value": 80, "unit": "°F"}
